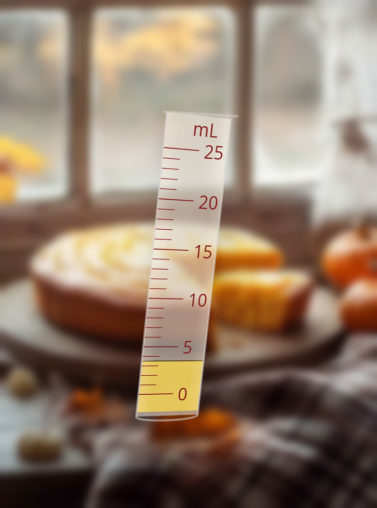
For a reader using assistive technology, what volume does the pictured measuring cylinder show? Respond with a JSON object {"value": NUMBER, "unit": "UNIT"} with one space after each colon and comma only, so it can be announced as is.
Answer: {"value": 3.5, "unit": "mL"}
